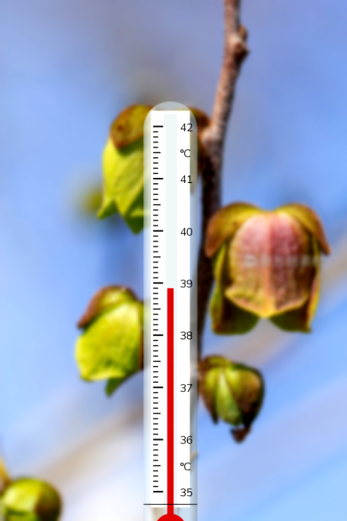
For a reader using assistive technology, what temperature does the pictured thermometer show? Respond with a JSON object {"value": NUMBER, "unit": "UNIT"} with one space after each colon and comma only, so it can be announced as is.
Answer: {"value": 38.9, "unit": "°C"}
